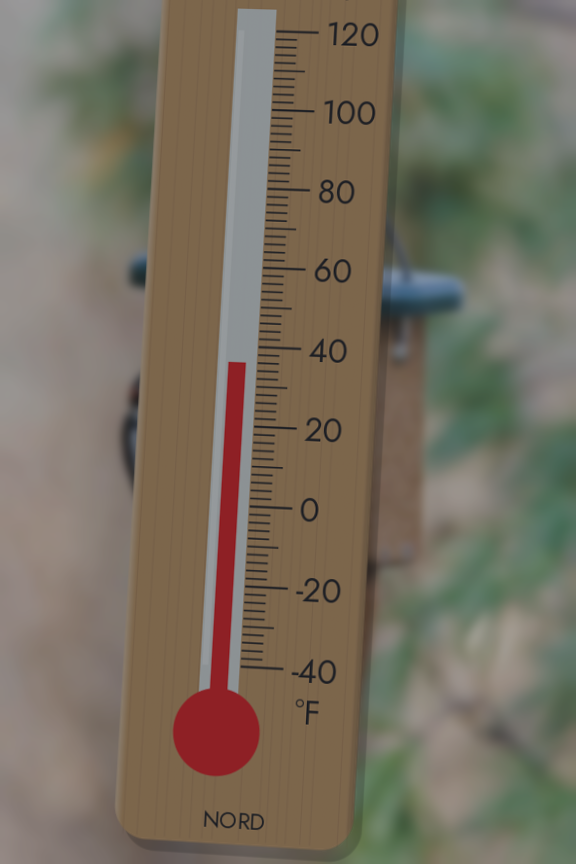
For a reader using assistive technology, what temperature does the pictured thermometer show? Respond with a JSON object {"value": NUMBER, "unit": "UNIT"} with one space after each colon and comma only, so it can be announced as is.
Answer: {"value": 36, "unit": "°F"}
